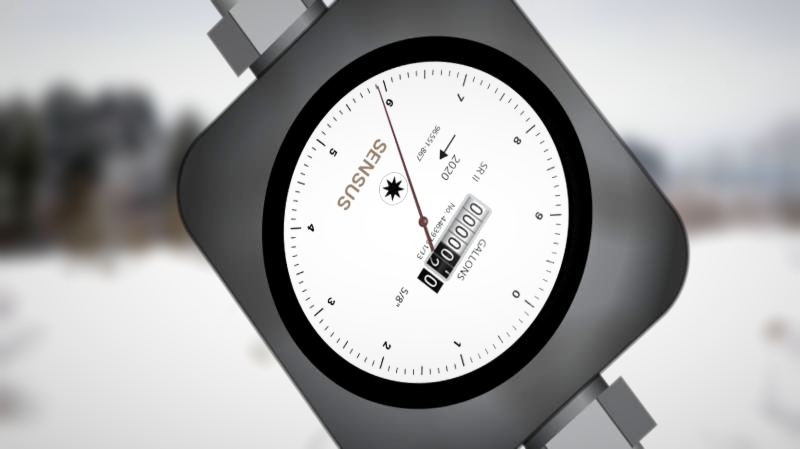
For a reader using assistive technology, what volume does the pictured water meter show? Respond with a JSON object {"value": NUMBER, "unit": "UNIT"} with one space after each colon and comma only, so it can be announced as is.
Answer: {"value": 15.9, "unit": "gal"}
